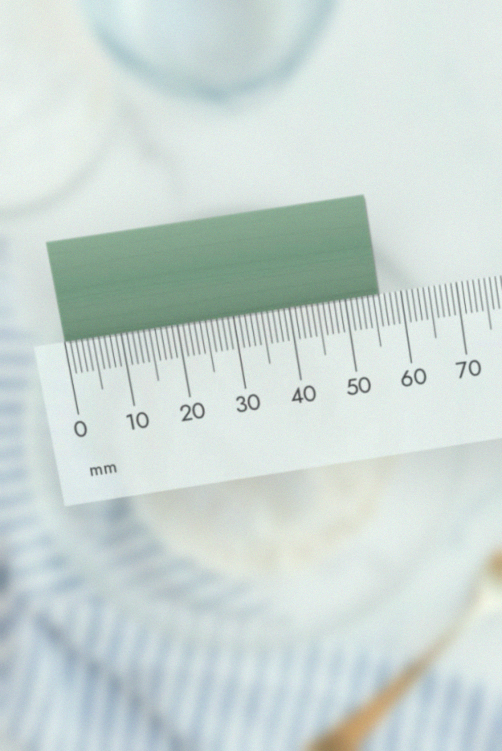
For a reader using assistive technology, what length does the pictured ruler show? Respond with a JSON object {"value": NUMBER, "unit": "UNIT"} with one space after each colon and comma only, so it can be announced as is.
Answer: {"value": 56, "unit": "mm"}
